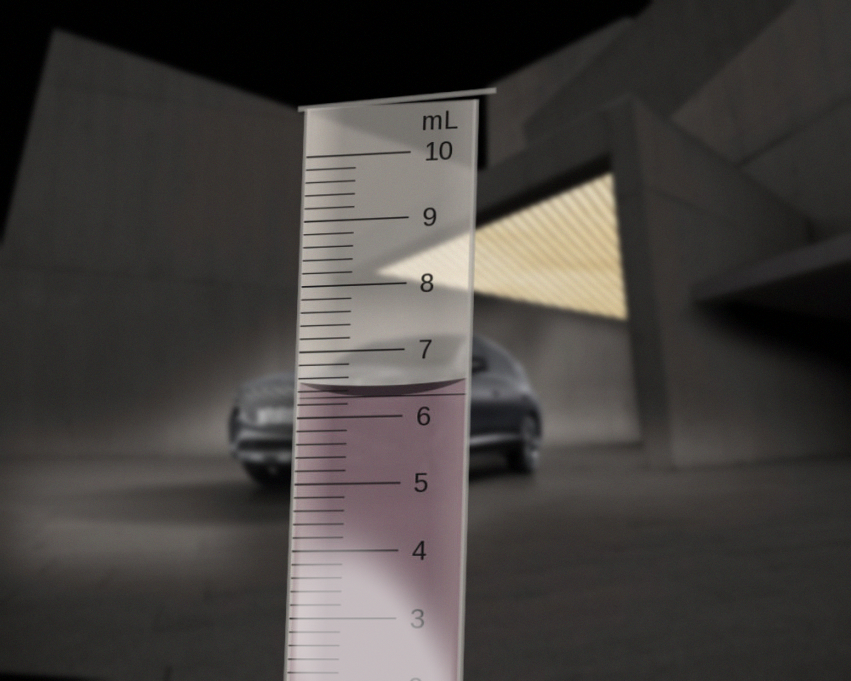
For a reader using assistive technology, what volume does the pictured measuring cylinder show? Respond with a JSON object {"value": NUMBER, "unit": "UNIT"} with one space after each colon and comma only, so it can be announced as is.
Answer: {"value": 6.3, "unit": "mL"}
